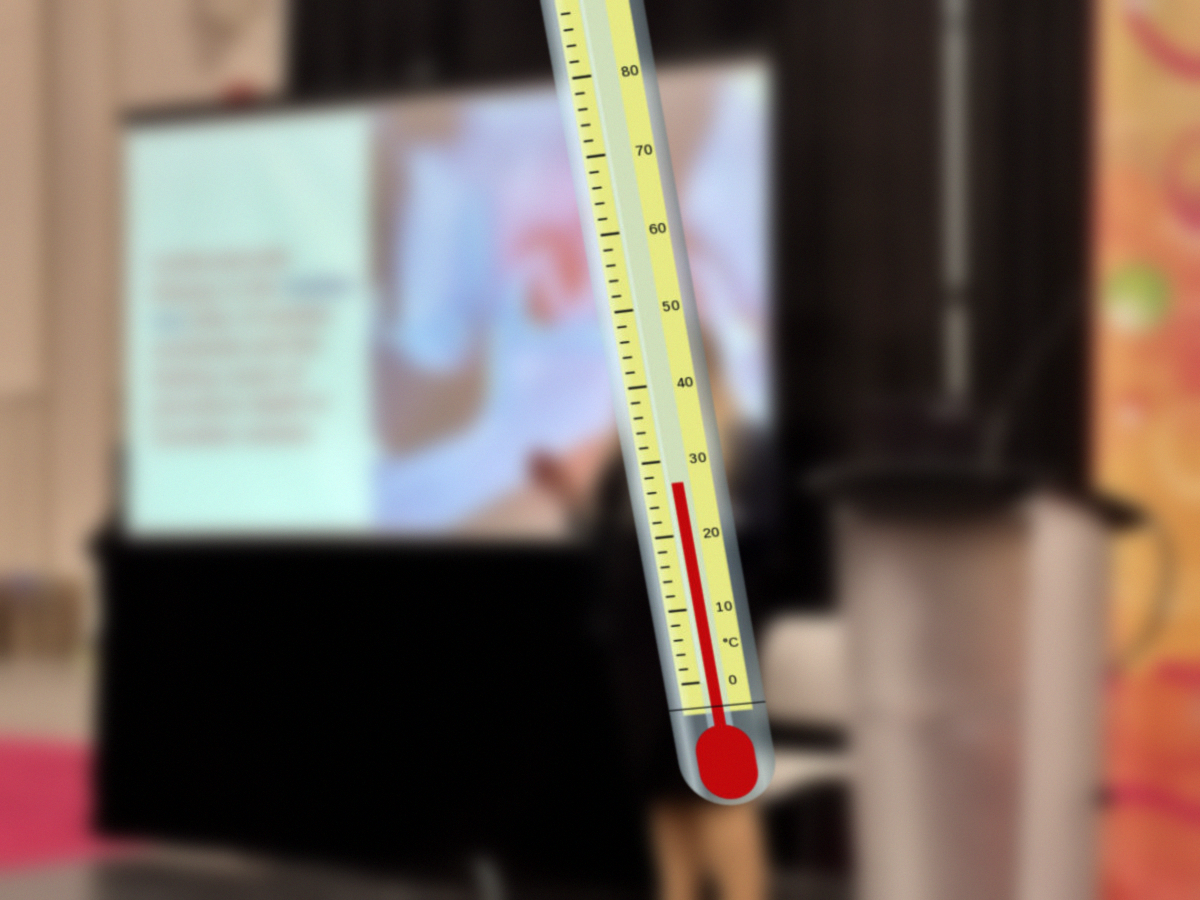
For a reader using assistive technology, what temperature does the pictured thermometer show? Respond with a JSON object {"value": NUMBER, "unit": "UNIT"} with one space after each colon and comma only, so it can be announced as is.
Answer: {"value": 27, "unit": "°C"}
